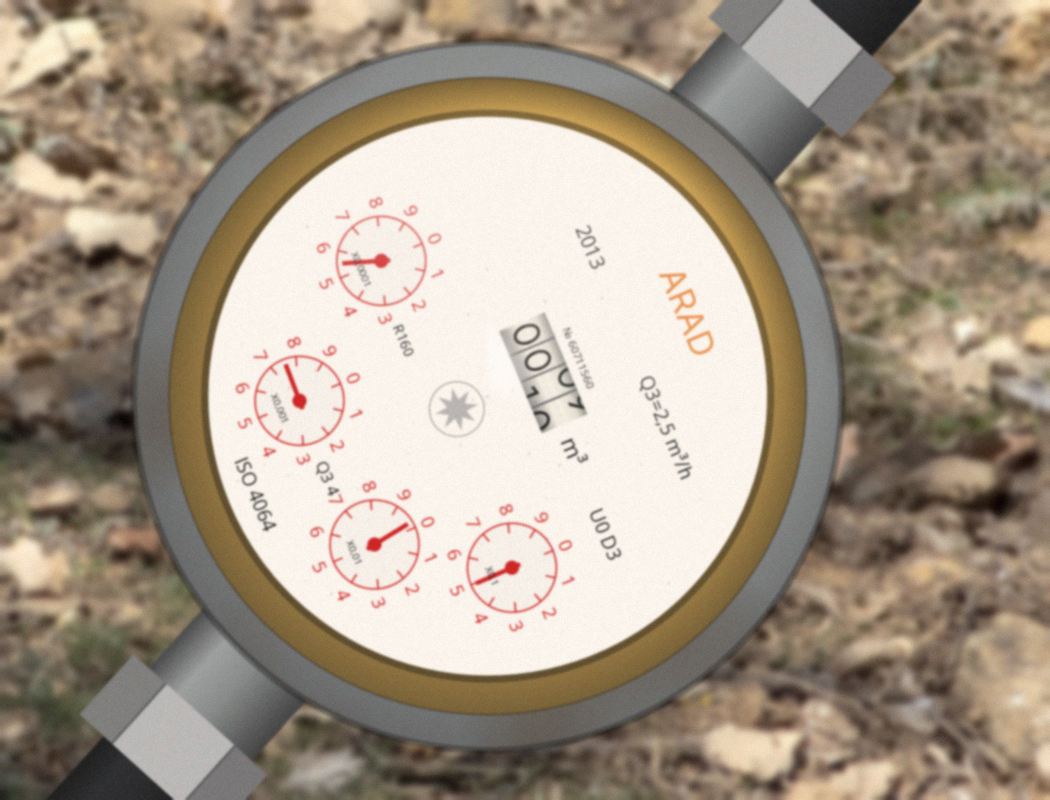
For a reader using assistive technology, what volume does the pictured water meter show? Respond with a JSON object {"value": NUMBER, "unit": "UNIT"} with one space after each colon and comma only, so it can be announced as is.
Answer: {"value": 9.4975, "unit": "m³"}
